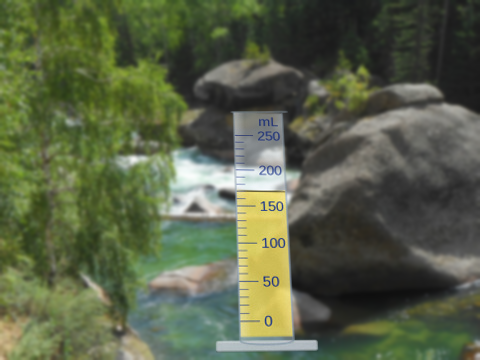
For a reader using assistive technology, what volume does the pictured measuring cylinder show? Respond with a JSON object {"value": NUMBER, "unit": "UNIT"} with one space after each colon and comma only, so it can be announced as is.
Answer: {"value": 170, "unit": "mL"}
